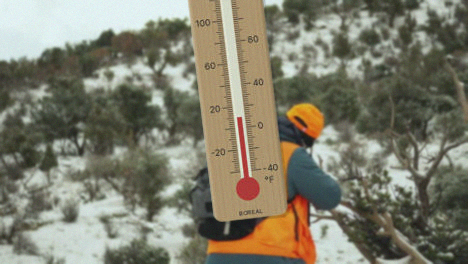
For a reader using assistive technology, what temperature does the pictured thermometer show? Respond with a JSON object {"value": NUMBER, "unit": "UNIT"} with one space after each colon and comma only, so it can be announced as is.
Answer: {"value": 10, "unit": "°F"}
